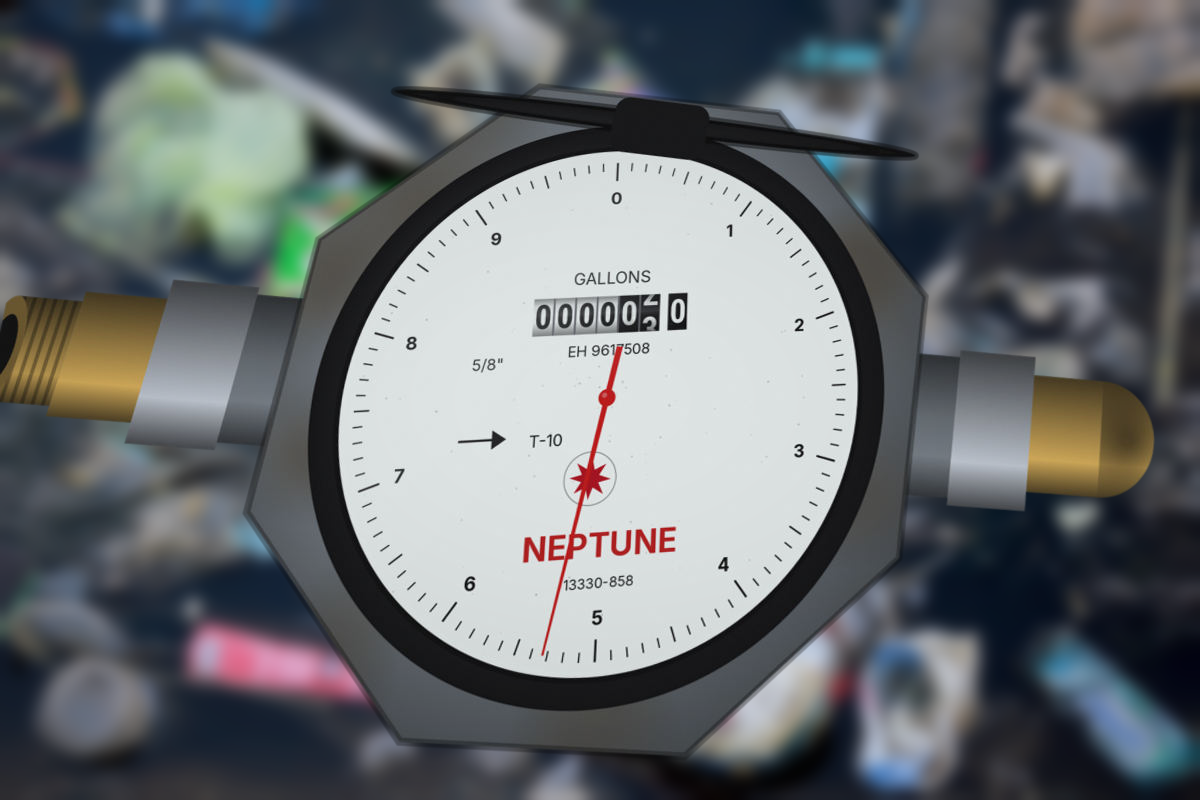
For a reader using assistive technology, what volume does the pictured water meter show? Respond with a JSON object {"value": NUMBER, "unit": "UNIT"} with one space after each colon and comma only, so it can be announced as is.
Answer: {"value": 25.3, "unit": "gal"}
